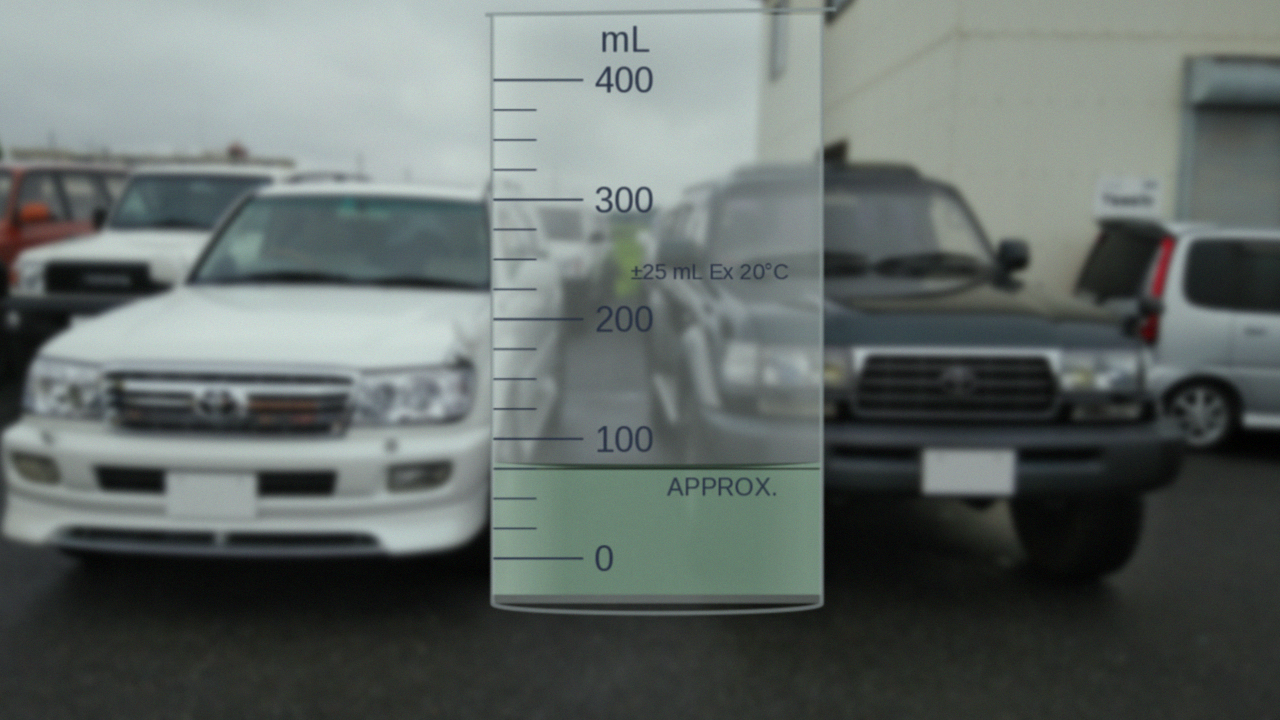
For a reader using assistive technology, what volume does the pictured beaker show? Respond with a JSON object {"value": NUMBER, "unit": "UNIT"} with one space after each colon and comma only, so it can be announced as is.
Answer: {"value": 75, "unit": "mL"}
